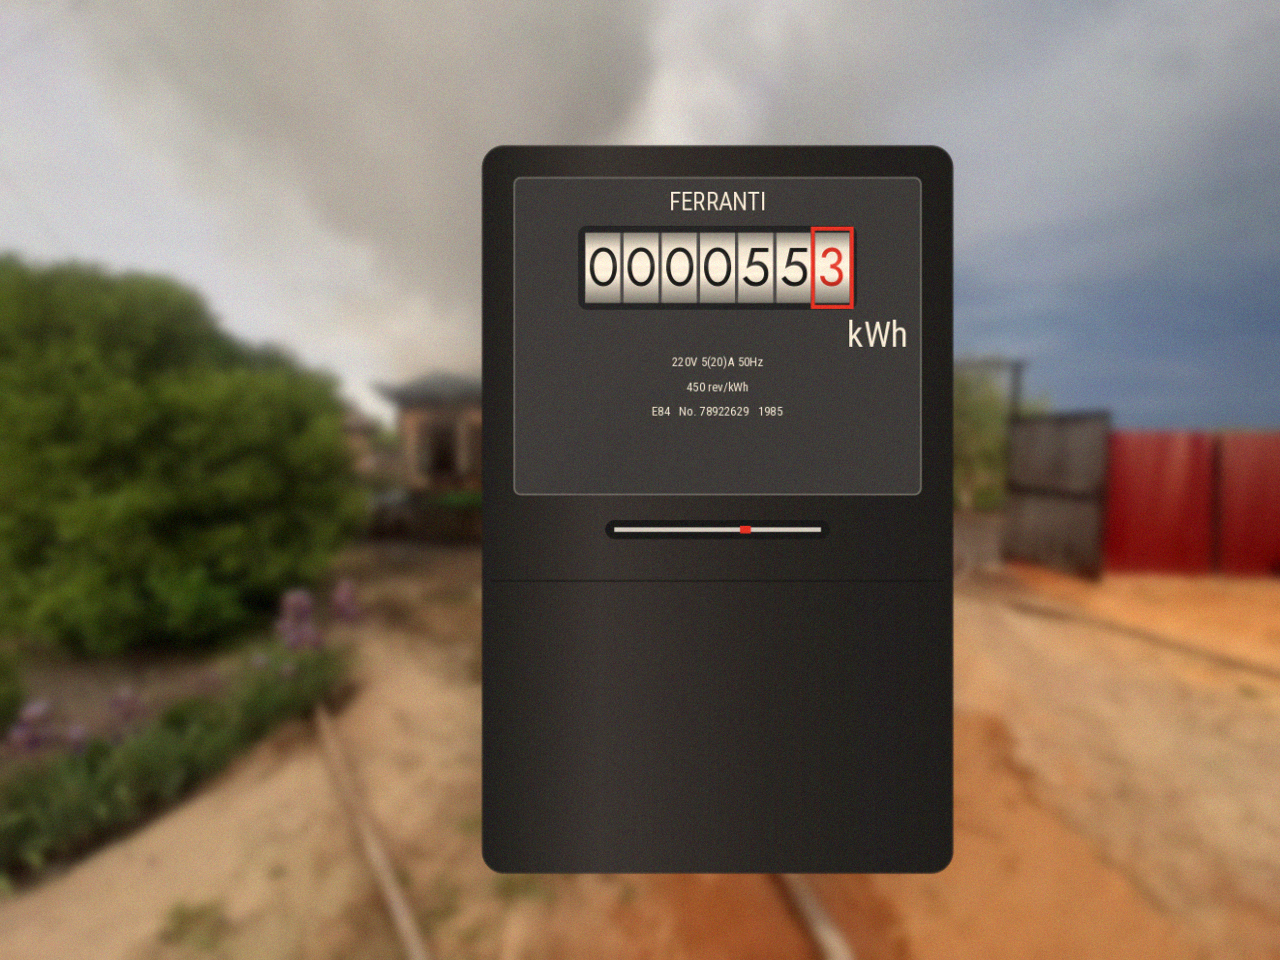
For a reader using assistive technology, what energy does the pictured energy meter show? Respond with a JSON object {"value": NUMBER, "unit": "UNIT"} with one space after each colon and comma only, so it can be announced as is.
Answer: {"value": 55.3, "unit": "kWh"}
